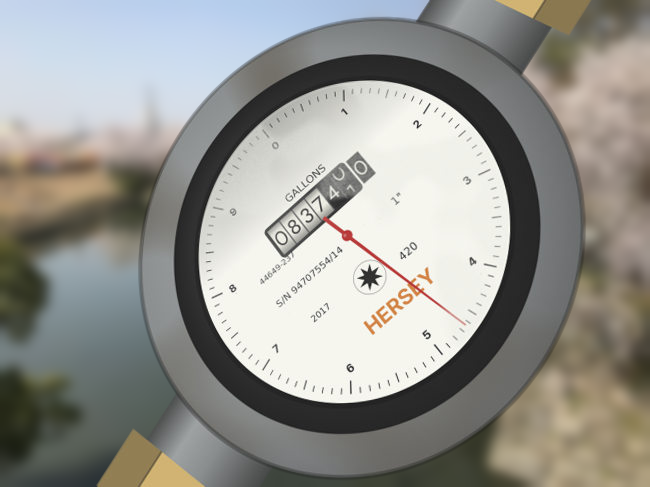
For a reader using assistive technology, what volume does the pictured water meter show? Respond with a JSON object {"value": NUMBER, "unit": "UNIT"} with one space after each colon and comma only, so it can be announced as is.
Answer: {"value": 837404.6, "unit": "gal"}
